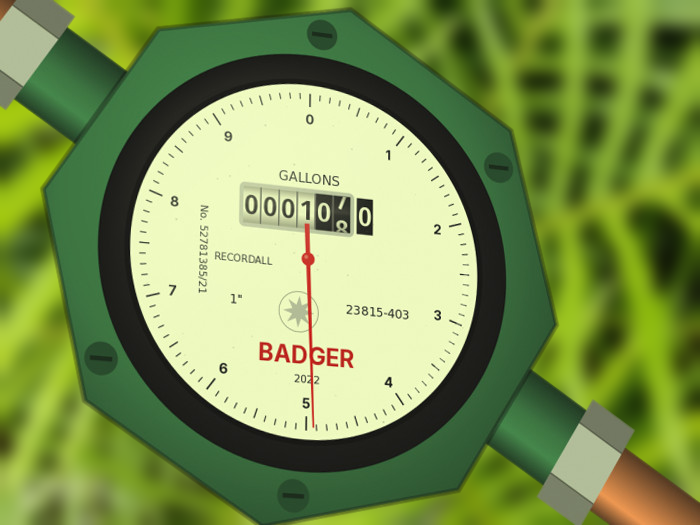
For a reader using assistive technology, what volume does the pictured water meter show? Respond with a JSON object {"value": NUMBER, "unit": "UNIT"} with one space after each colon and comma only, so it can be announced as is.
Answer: {"value": 1074.9, "unit": "gal"}
